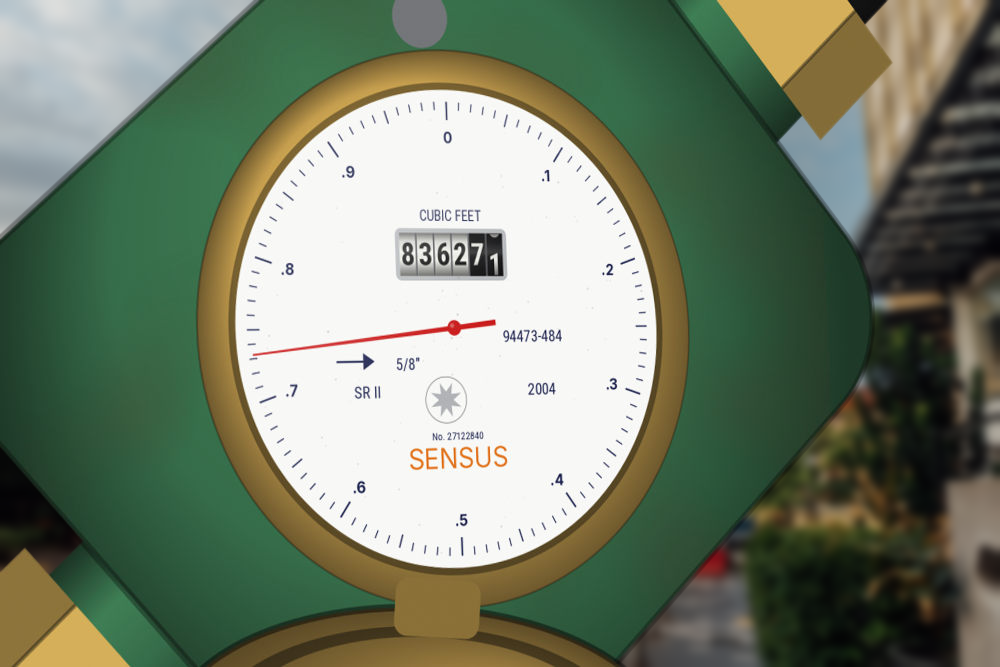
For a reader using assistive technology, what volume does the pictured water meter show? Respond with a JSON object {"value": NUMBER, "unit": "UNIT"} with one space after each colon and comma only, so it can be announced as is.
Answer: {"value": 836270.73, "unit": "ft³"}
